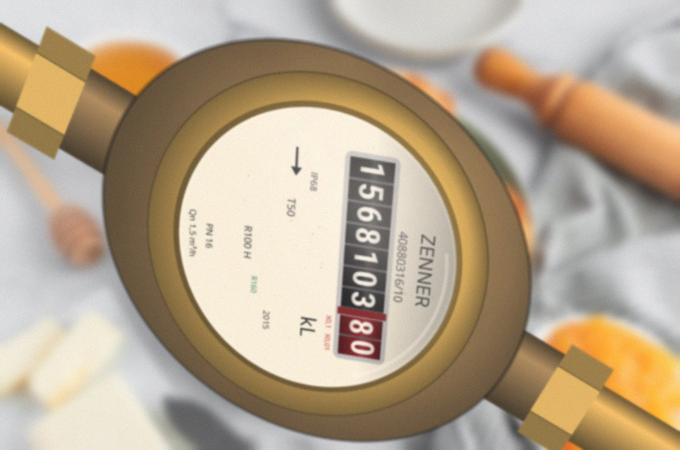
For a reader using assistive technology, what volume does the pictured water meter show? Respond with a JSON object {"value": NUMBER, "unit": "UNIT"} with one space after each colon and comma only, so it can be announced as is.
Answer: {"value": 1568103.80, "unit": "kL"}
